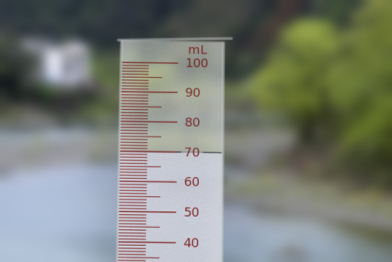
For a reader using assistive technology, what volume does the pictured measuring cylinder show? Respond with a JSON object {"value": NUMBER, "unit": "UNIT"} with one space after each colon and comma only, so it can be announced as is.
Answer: {"value": 70, "unit": "mL"}
